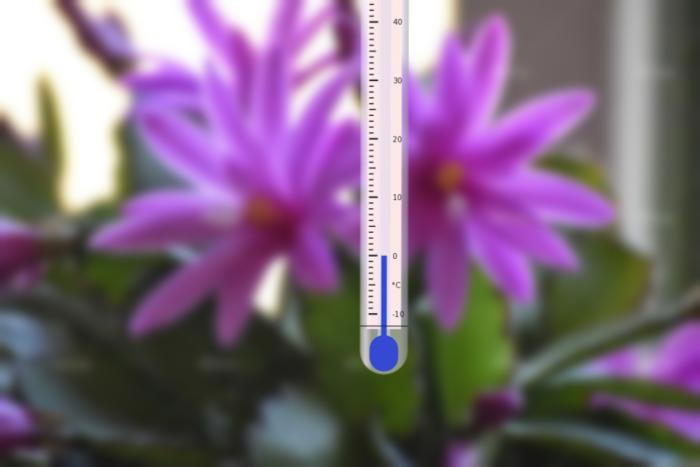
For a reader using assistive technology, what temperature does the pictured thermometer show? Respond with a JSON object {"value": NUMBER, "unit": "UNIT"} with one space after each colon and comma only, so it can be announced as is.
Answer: {"value": 0, "unit": "°C"}
